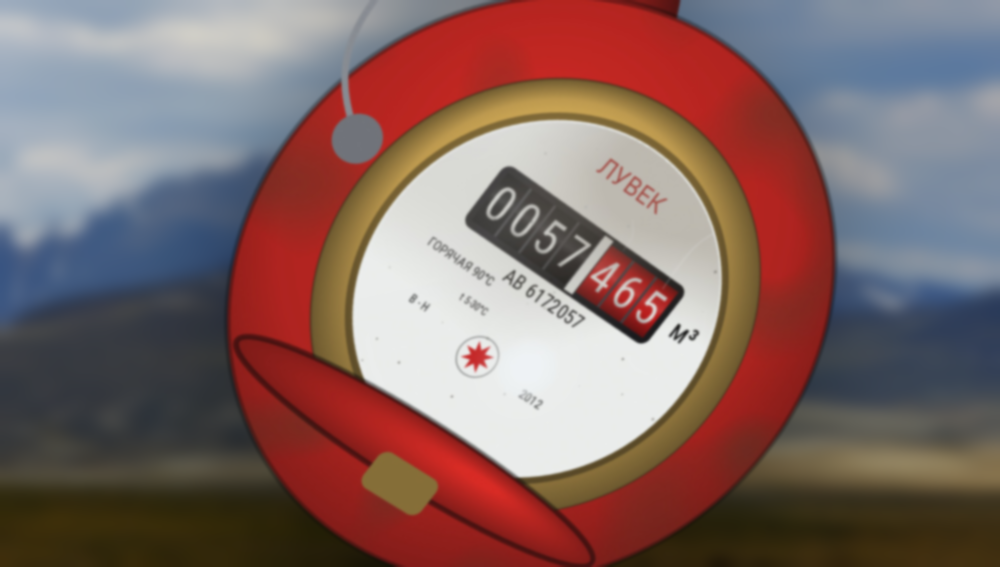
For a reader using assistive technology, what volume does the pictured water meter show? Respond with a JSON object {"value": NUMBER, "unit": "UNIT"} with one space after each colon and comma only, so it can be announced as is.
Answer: {"value": 57.465, "unit": "m³"}
